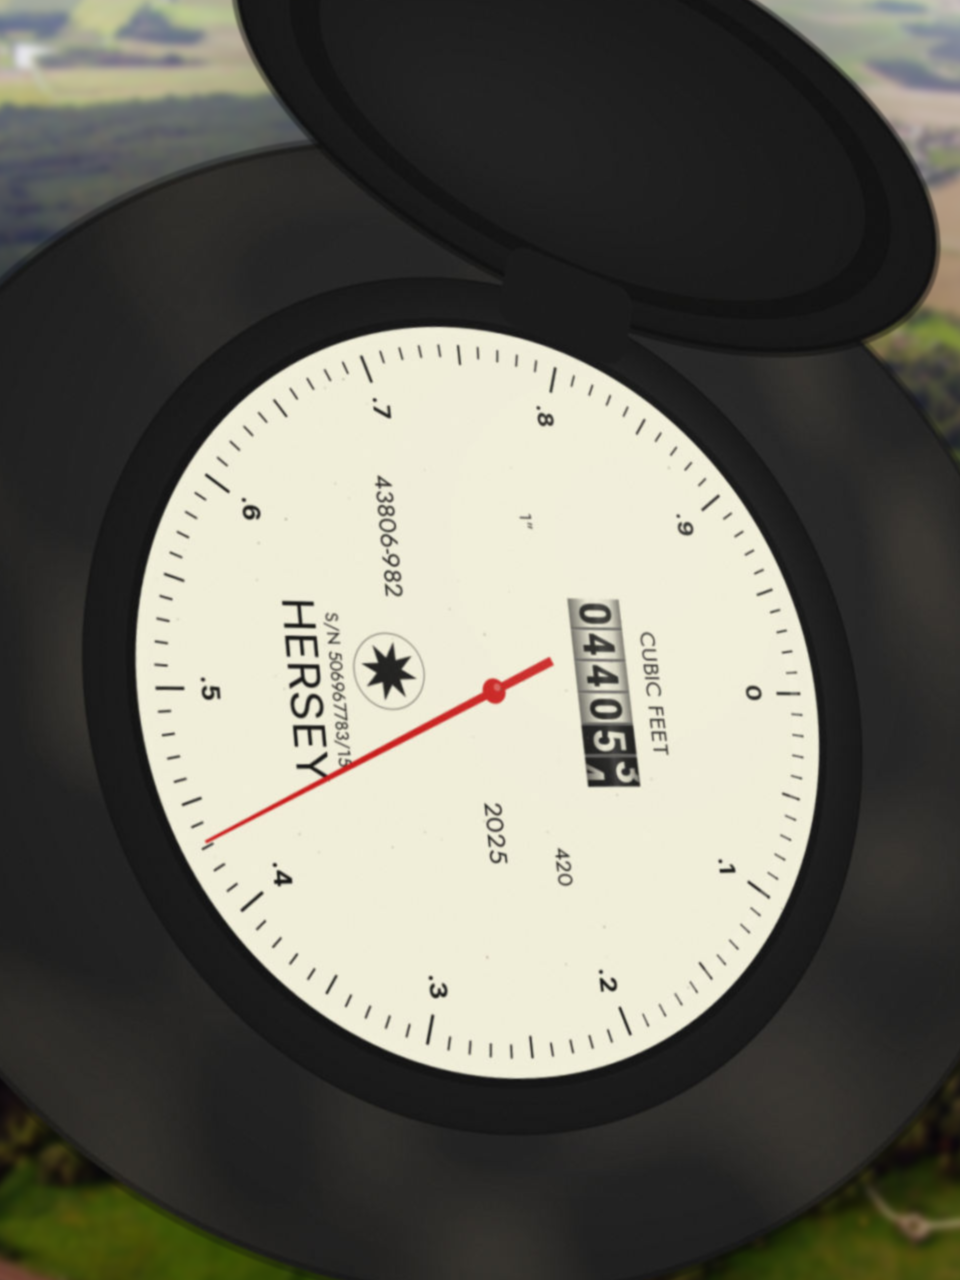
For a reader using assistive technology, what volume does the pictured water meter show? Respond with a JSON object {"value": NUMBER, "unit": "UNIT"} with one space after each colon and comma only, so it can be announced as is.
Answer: {"value": 44053.43, "unit": "ft³"}
